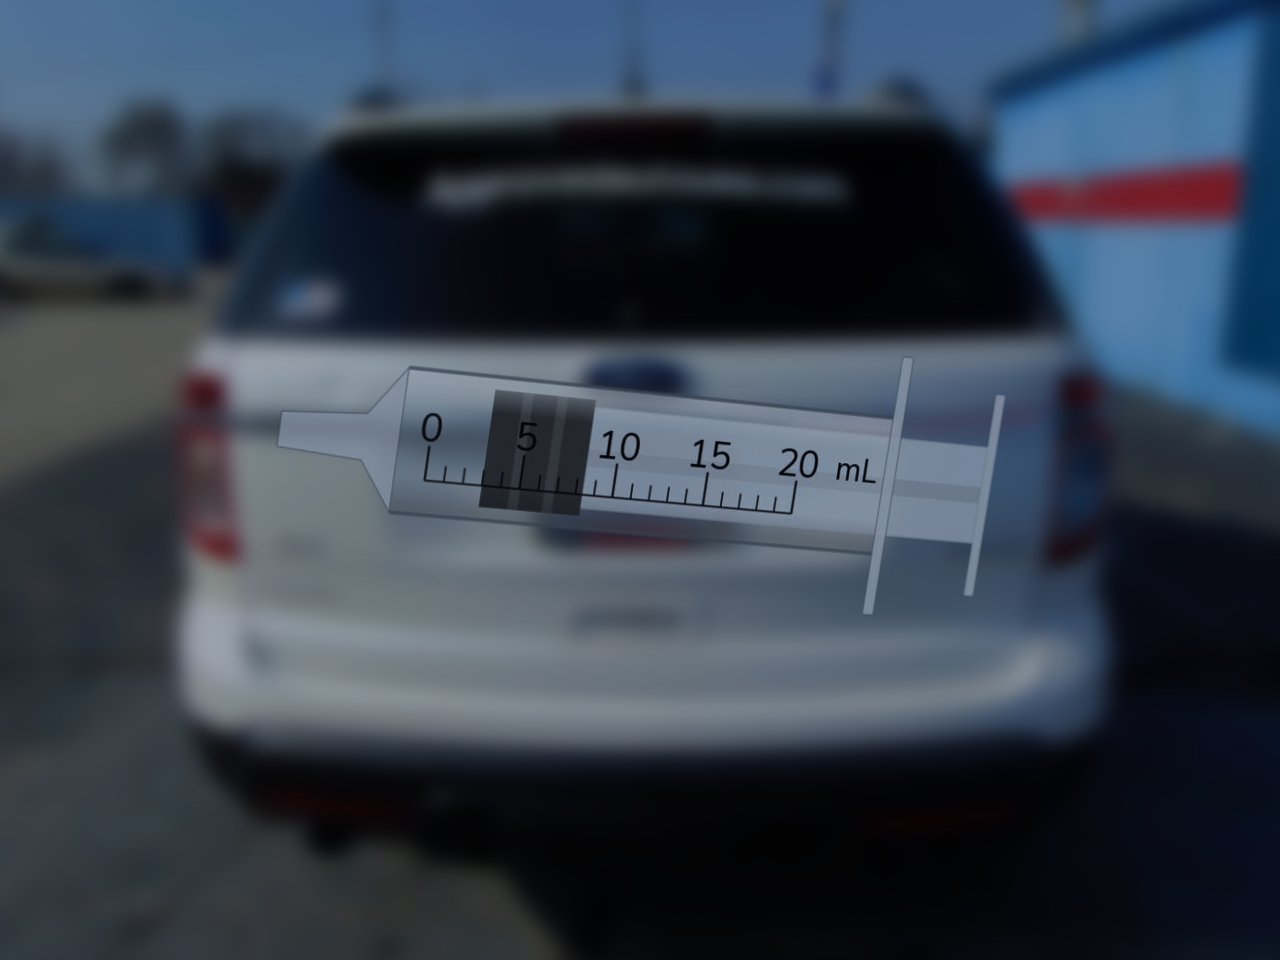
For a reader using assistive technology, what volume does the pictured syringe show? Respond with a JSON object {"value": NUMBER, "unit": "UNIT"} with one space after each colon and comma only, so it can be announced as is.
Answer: {"value": 3, "unit": "mL"}
